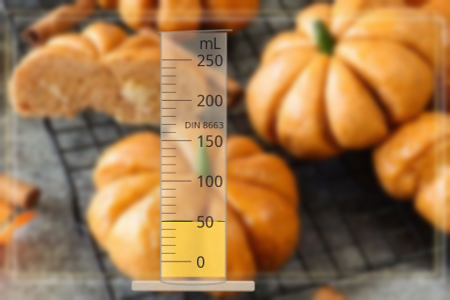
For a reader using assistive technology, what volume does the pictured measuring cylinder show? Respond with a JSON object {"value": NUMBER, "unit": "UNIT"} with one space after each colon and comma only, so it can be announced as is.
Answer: {"value": 50, "unit": "mL"}
